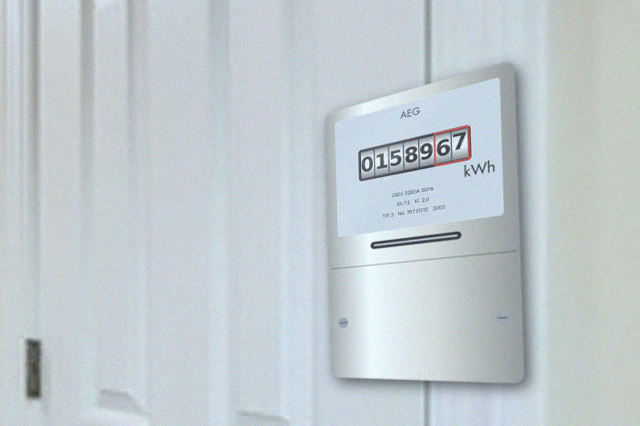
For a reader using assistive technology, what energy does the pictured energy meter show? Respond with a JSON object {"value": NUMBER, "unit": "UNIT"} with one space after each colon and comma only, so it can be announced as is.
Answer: {"value": 1589.67, "unit": "kWh"}
